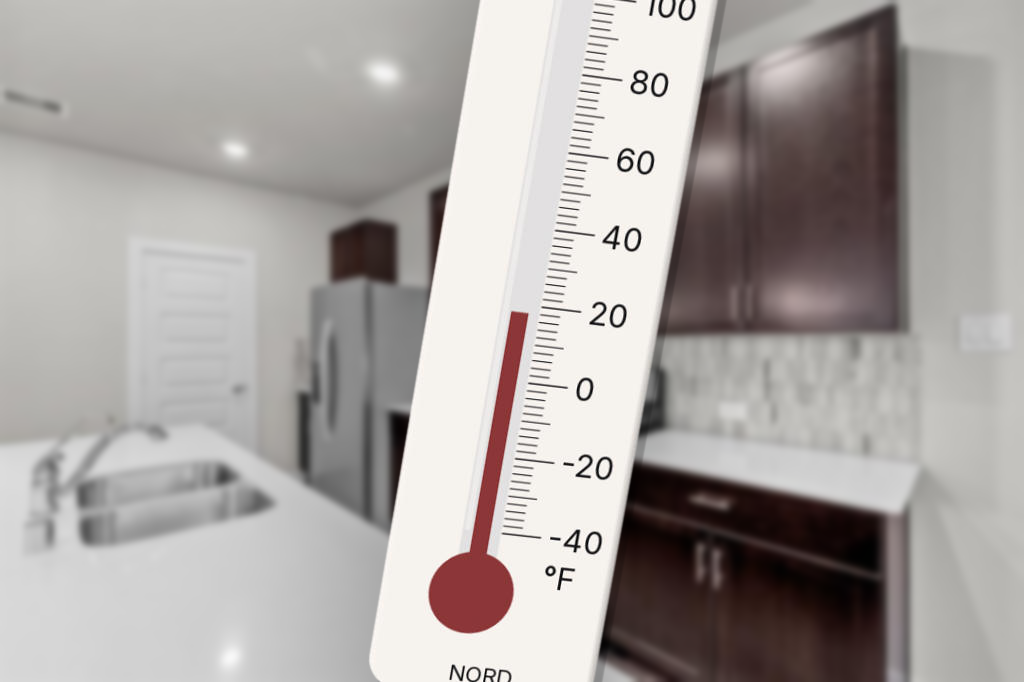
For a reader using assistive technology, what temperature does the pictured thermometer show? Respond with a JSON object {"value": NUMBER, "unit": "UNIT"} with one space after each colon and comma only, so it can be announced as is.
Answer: {"value": 18, "unit": "°F"}
